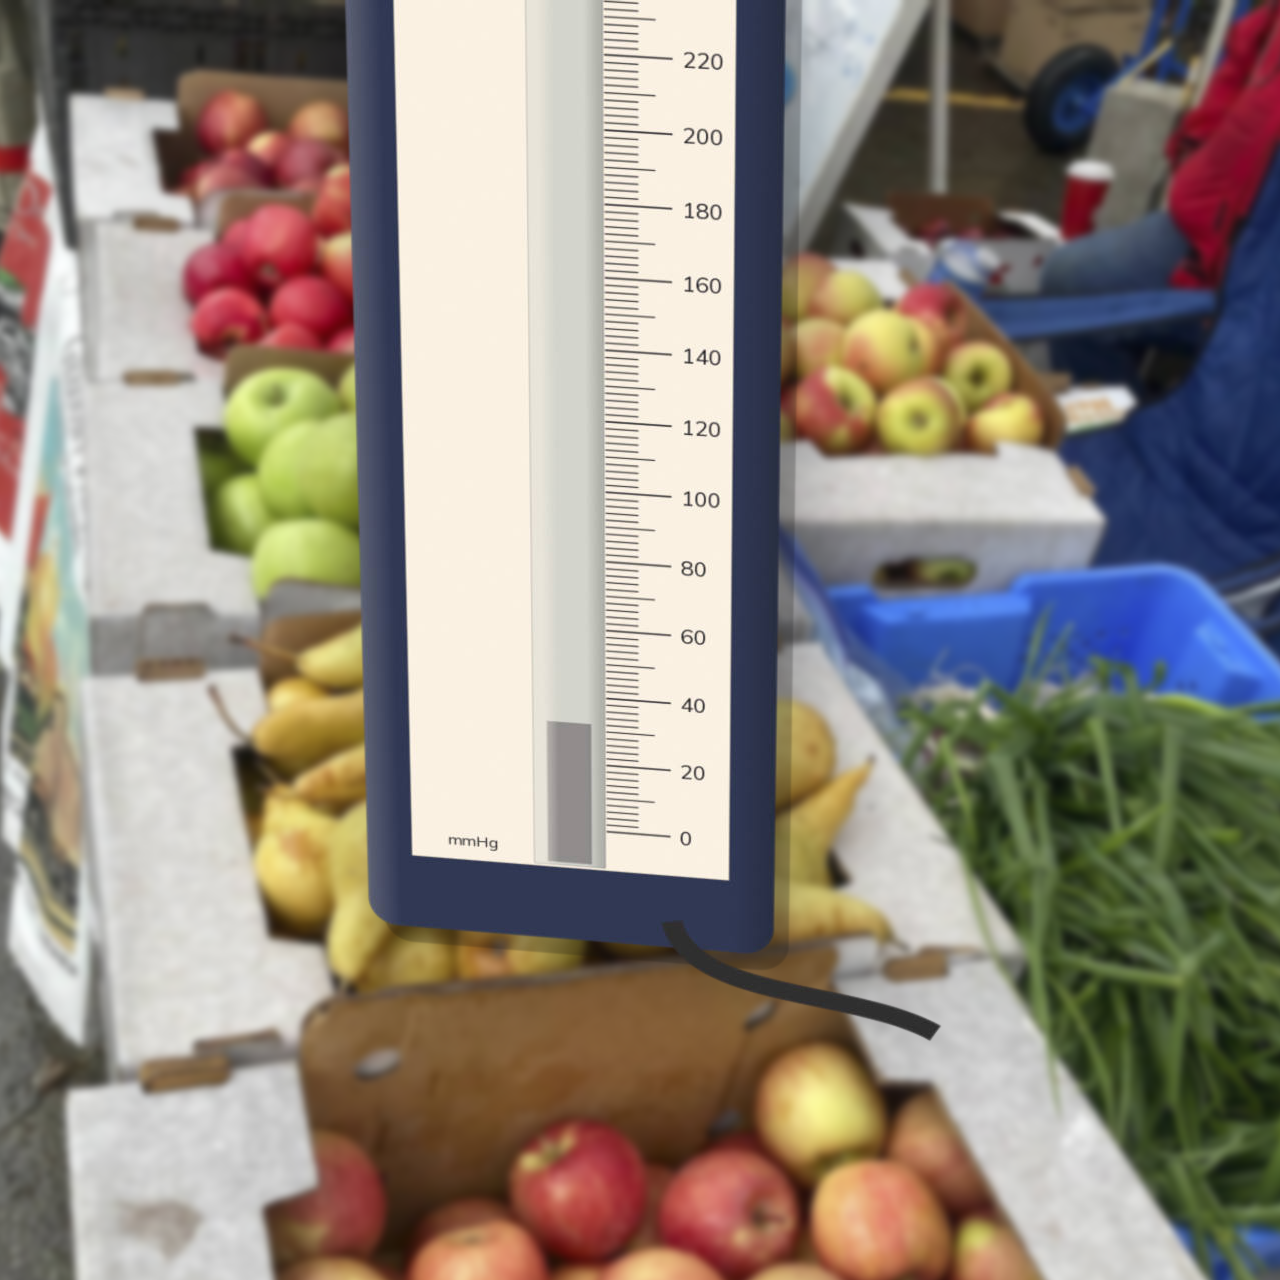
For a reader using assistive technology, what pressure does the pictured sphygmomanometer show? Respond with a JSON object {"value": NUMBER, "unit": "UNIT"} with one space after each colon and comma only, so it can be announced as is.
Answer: {"value": 32, "unit": "mmHg"}
